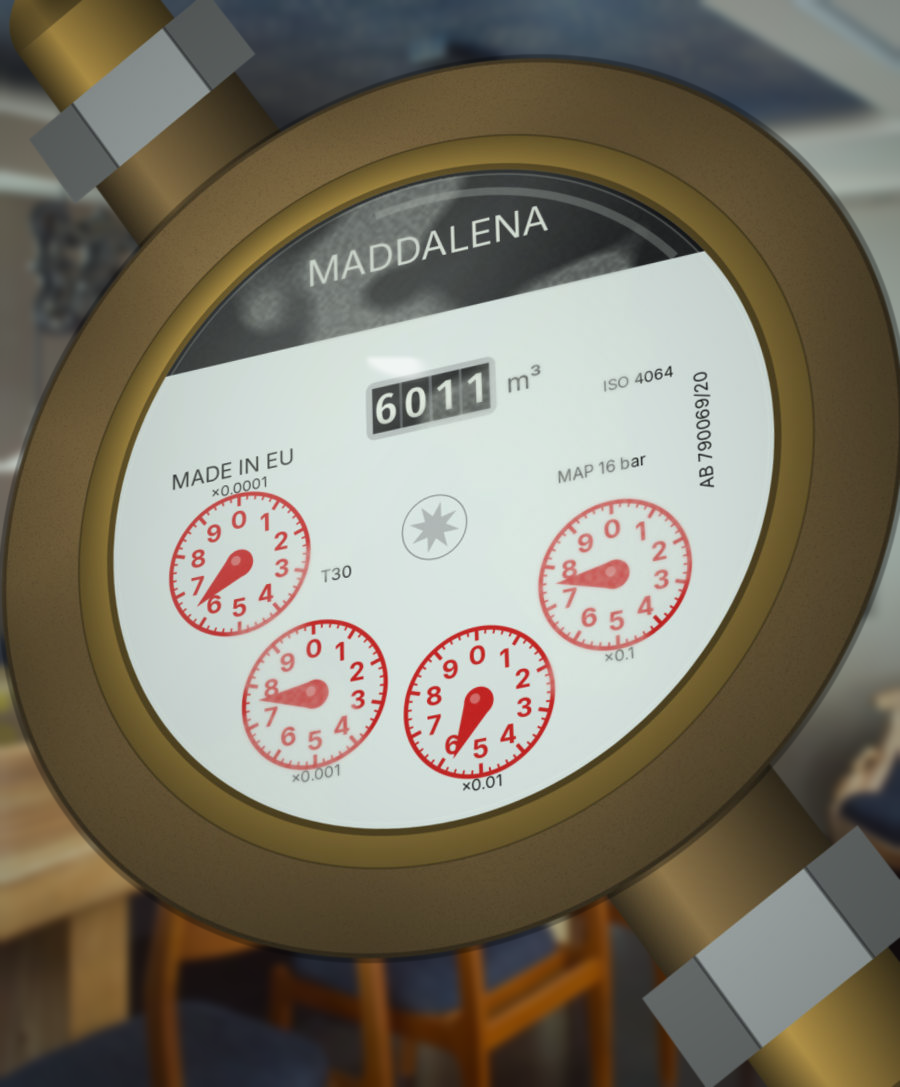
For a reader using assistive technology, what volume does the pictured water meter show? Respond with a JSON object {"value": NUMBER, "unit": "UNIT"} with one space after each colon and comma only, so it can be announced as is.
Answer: {"value": 6011.7576, "unit": "m³"}
